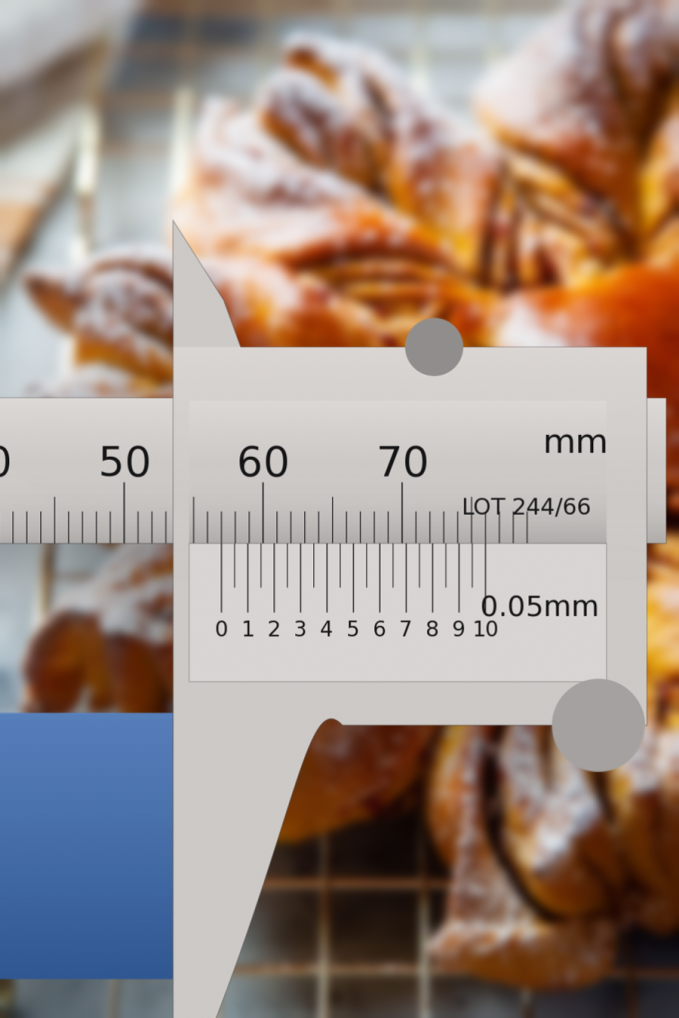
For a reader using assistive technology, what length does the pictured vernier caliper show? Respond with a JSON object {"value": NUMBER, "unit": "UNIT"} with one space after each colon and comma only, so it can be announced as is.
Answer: {"value": 57.0, "unit": "mm"}
